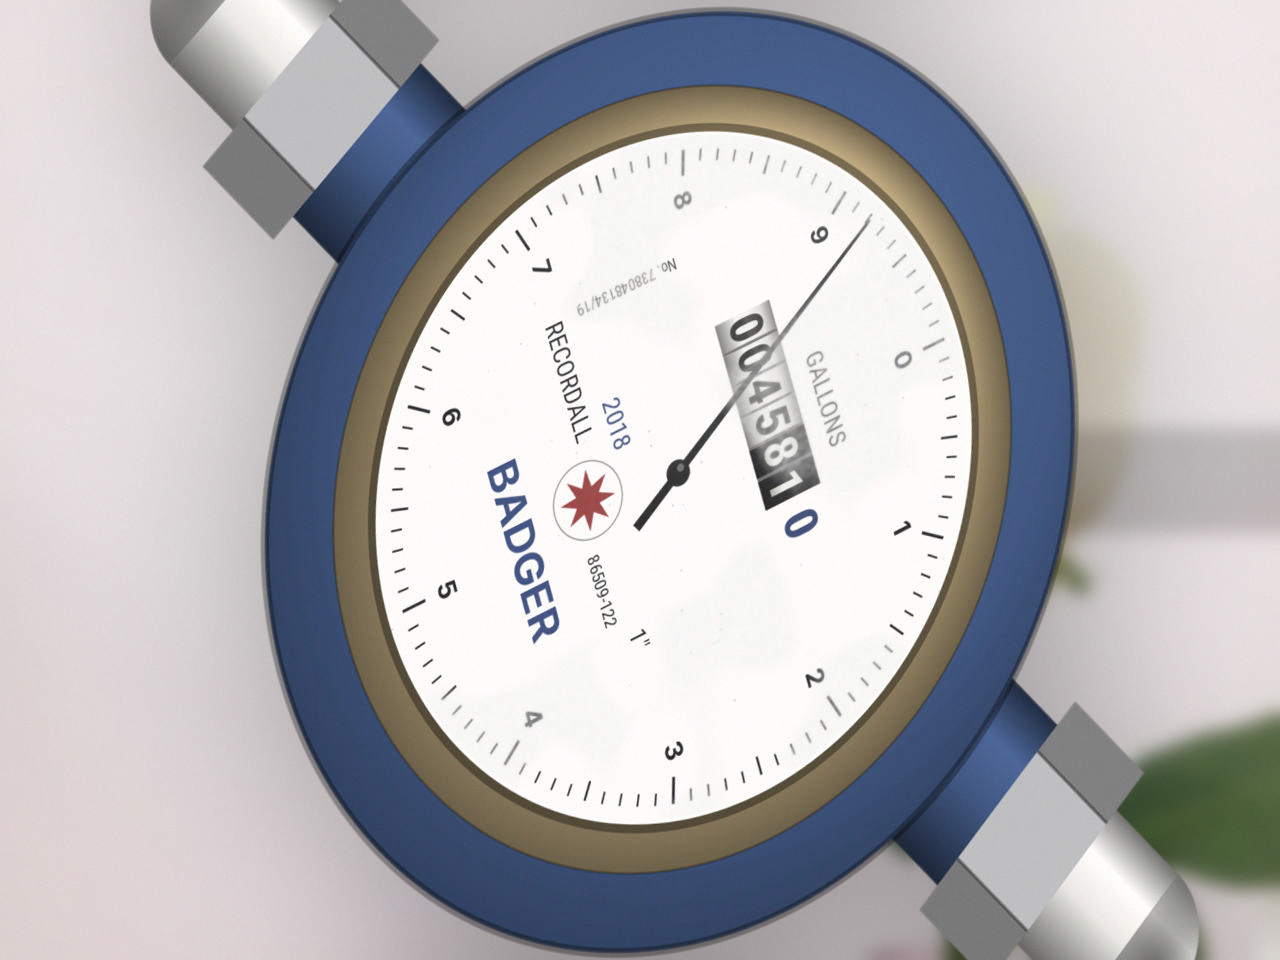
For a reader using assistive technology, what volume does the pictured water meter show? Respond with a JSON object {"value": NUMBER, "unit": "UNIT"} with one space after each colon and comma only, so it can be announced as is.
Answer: {"value": 45809.2, "unit": "gal"}
